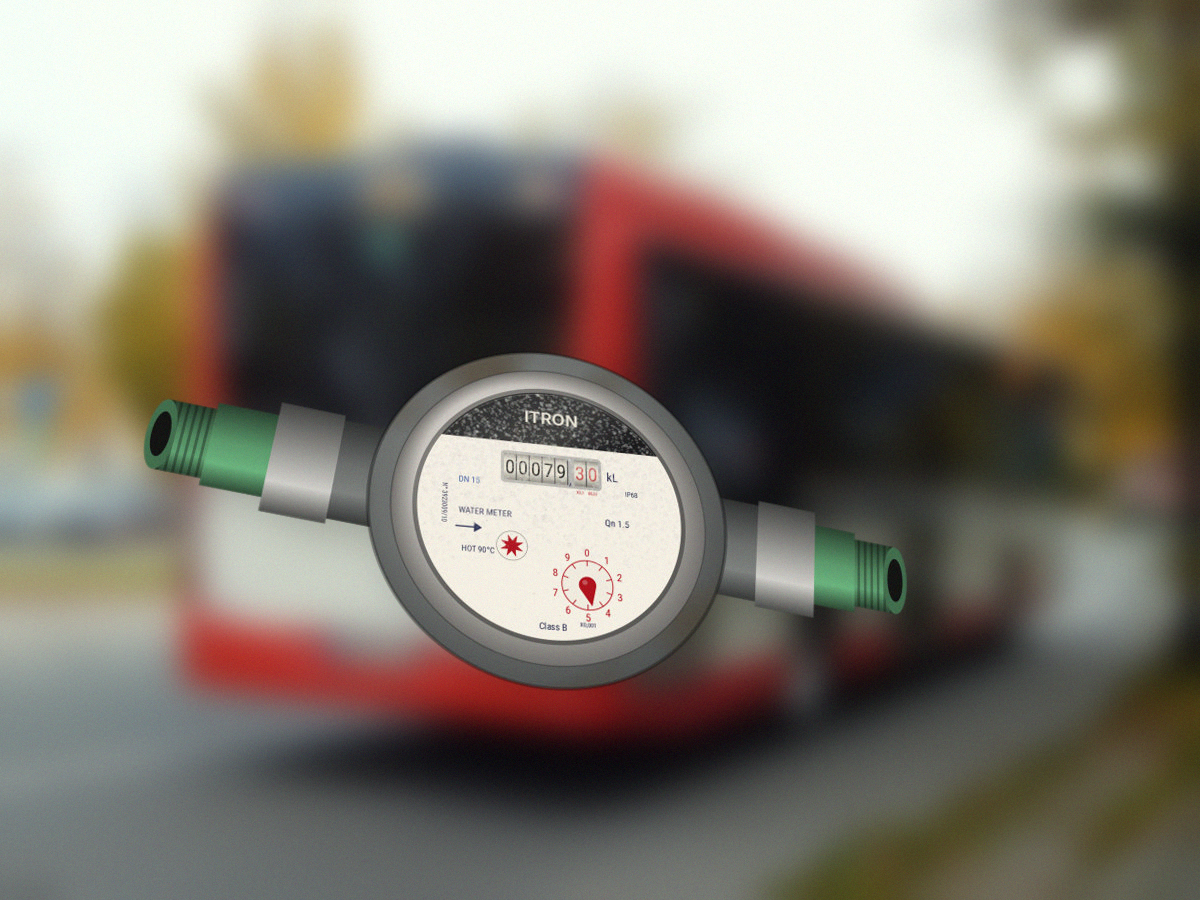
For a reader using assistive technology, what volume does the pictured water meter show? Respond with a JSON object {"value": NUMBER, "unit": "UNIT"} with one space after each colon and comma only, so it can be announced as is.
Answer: {"value": 79.304, "unit": "kL"}
